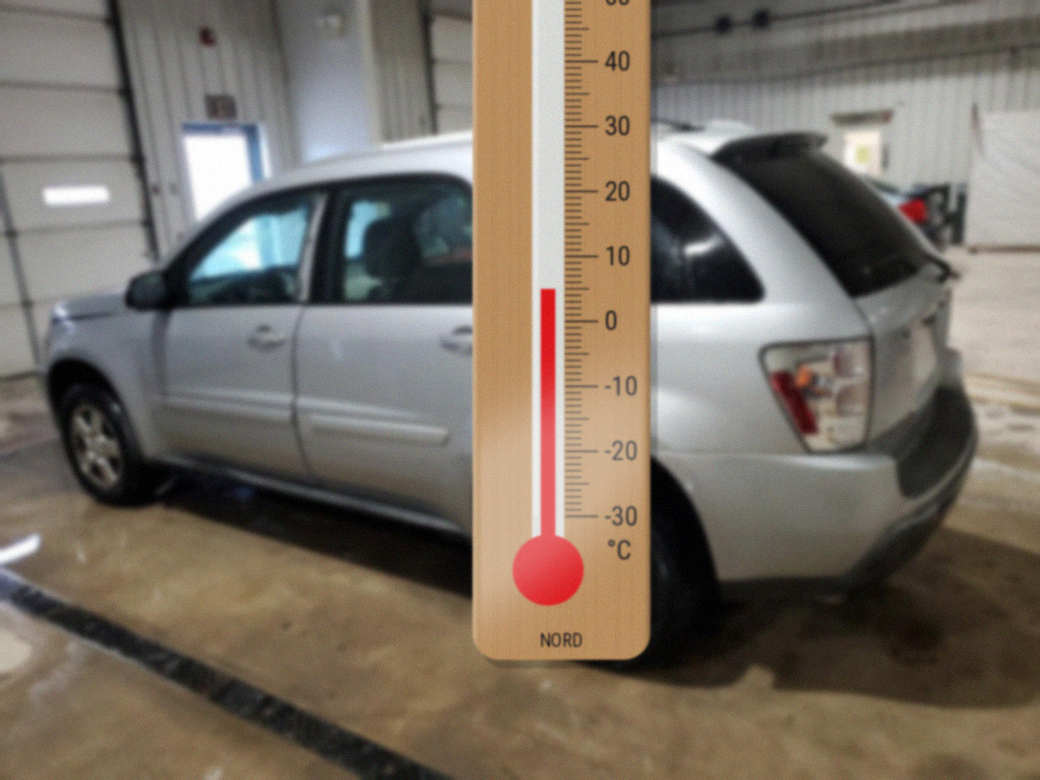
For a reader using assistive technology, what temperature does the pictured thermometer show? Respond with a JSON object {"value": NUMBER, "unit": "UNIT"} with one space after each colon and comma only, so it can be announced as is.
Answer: {"value": 5, "unit": "°C"}
